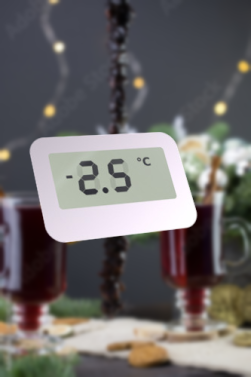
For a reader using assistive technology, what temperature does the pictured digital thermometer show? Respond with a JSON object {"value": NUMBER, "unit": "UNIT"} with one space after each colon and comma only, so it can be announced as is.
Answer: {"value": -2.5, "unit": "°C"}
